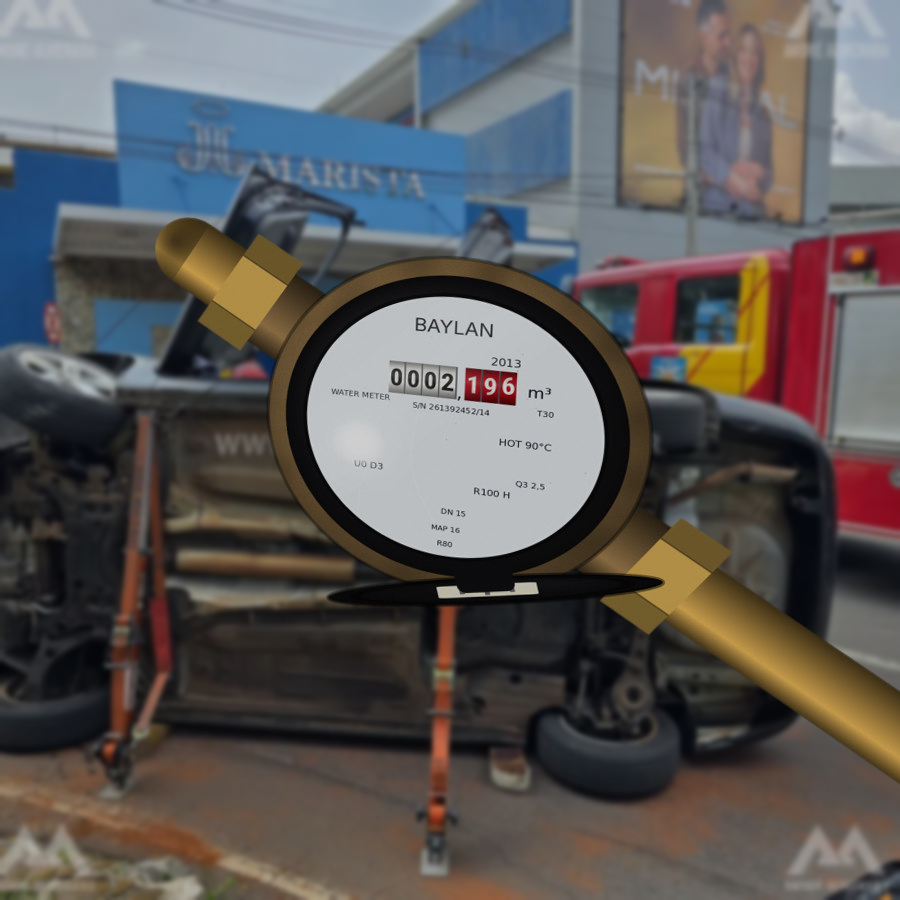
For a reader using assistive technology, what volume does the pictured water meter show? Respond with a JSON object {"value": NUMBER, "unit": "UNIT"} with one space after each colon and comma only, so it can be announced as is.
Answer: {"value": 2.196, "unit": "m³"}
